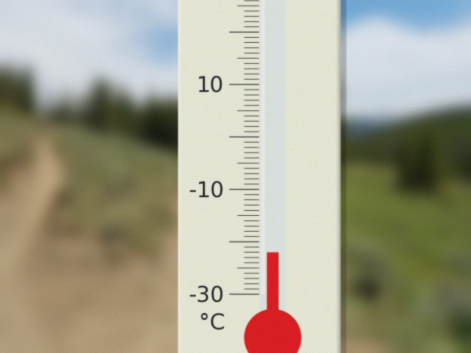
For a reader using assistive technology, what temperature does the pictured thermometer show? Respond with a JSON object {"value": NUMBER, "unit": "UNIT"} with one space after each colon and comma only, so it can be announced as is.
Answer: {"value": -22, "unit": "°C"}
